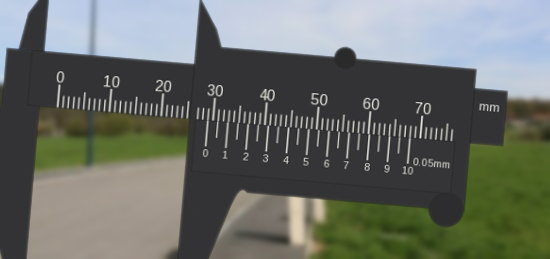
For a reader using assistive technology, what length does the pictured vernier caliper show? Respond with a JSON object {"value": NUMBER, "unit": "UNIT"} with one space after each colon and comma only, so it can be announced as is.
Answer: {"value": 29.0, "unit": "mm"}
